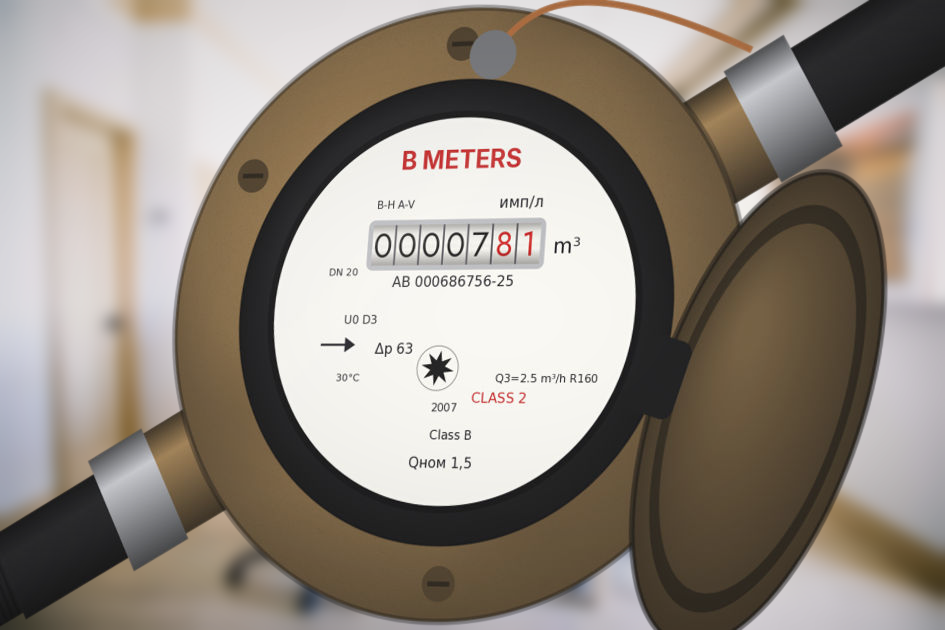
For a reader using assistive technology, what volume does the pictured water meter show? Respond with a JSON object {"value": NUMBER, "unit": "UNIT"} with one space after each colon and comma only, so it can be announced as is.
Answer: {"value": 7.81, "unit": "m³"}
